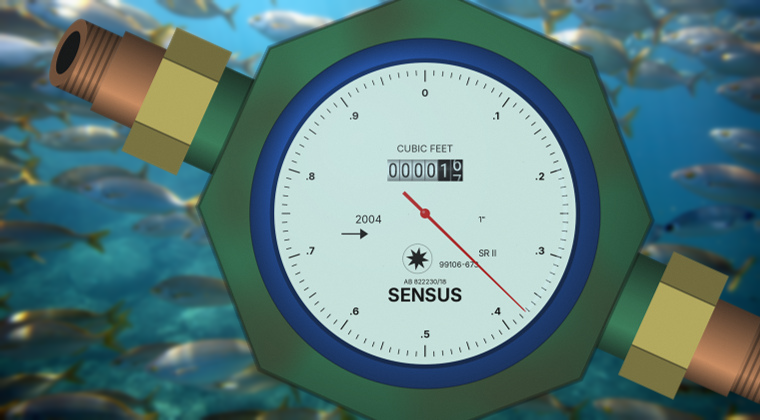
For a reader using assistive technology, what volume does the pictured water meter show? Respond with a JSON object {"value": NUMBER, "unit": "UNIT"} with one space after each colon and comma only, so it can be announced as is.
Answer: {"value": 16.37, "unit": "ft³"}
